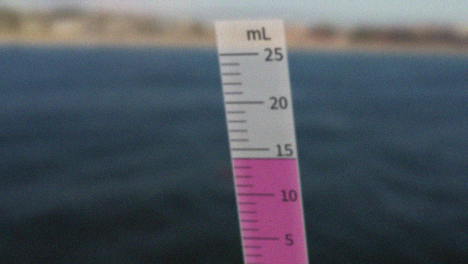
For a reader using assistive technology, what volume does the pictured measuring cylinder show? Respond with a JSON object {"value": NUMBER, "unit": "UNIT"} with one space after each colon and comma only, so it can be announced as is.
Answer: {"value": 14, "unit": "mL"}
